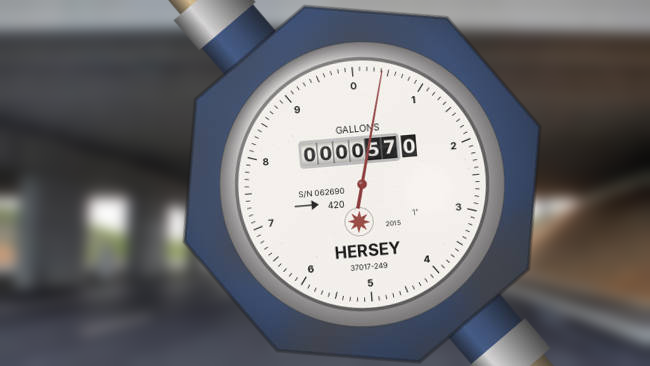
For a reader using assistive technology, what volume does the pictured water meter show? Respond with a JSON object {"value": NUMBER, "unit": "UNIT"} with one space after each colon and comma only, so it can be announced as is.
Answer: {"value": 570.4, "unit": "gal"}
